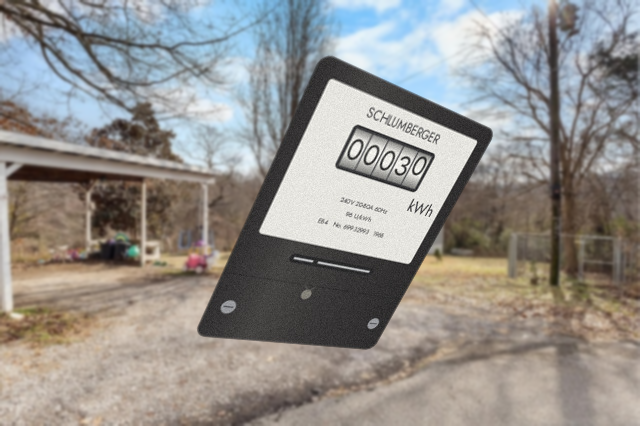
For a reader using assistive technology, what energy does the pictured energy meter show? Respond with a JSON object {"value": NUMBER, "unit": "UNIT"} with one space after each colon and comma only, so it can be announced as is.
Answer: {"value": 30, "unit": "kWh"}
